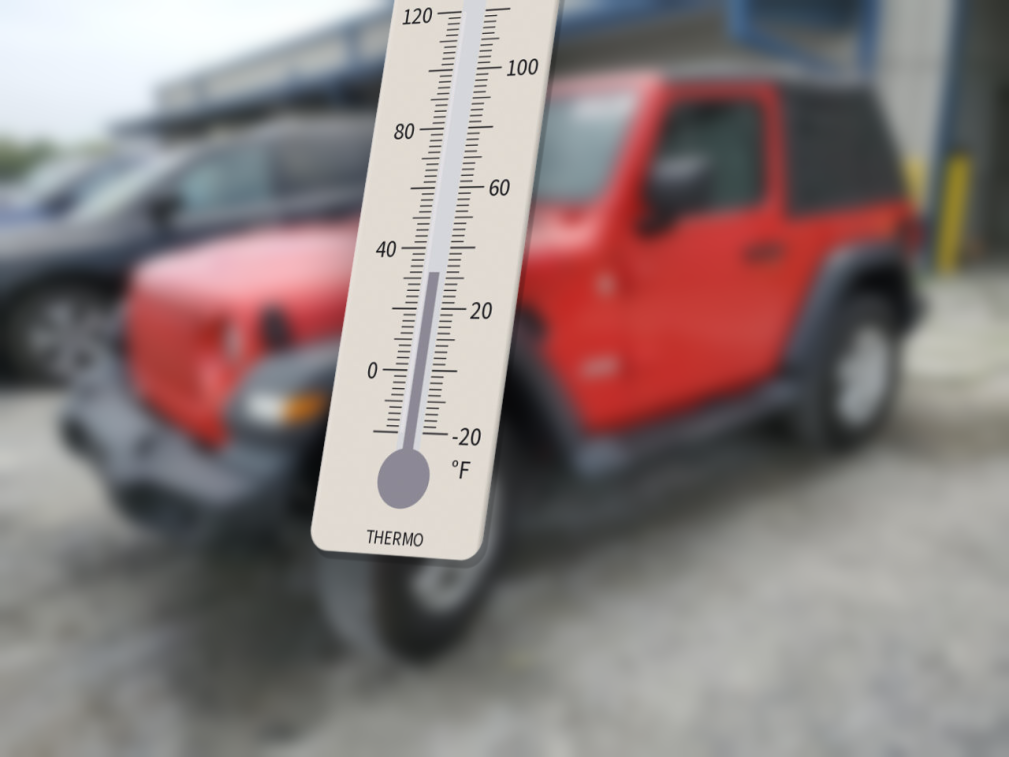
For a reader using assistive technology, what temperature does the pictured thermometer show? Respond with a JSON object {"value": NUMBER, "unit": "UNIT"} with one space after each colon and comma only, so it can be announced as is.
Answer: {"value": 32, "unit": "°F"}
